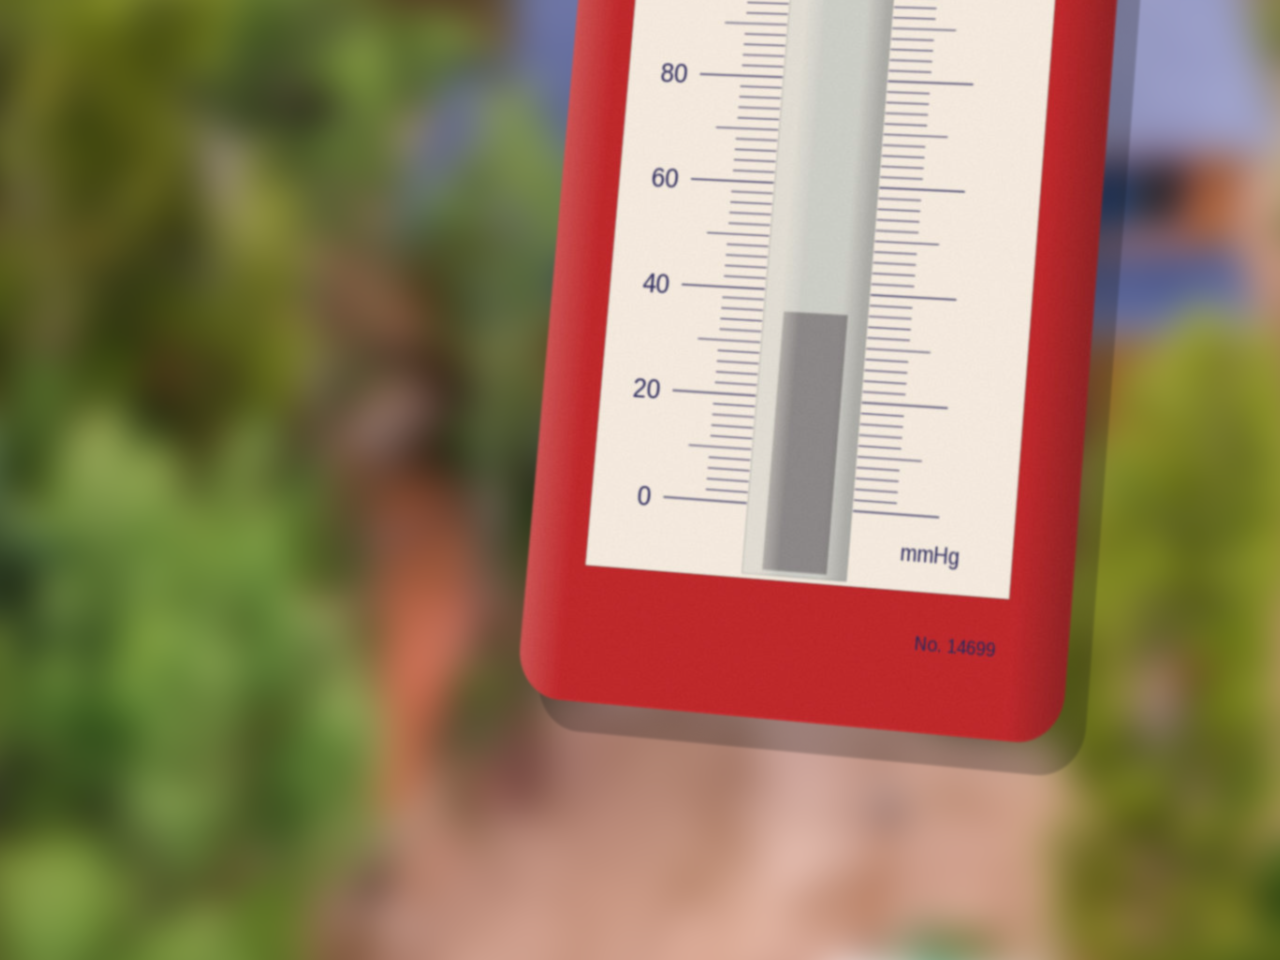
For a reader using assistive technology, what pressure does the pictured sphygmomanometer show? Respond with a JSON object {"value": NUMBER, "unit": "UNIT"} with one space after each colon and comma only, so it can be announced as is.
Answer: {"value": 36, "unit": "mmHg"}
